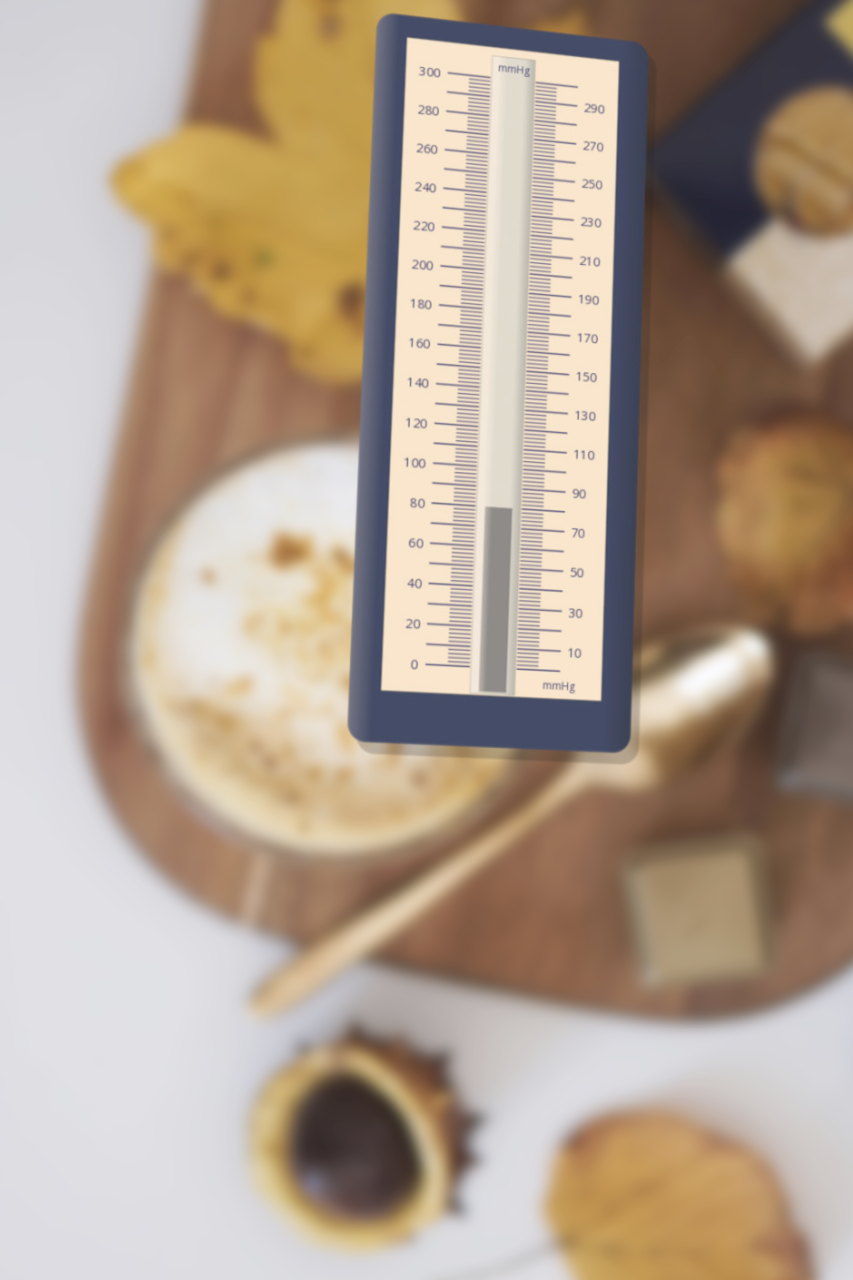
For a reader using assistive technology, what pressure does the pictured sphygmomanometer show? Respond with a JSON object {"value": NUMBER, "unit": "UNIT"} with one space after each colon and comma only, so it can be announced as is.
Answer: {"value": 80, "unit": "mmHg"}
